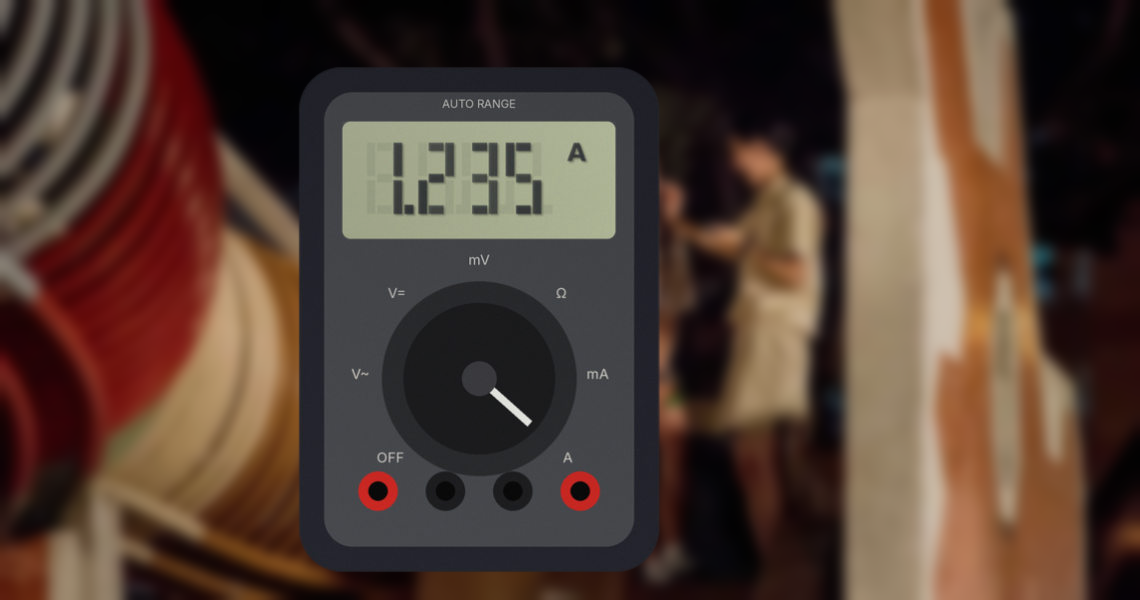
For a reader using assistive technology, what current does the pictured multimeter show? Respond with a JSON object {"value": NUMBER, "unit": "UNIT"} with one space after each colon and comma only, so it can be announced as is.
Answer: {"value": 1.235, "unit": "A"}
